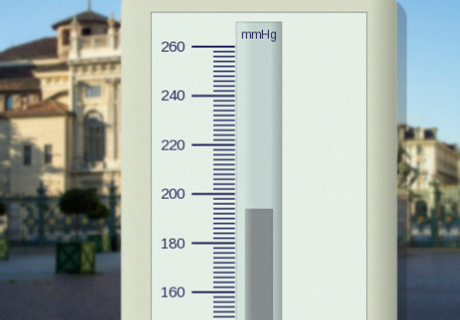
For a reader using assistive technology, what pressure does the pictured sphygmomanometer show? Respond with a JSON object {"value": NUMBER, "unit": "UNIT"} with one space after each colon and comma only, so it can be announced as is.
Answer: {"value": 194, "unit": "mmHg"}
